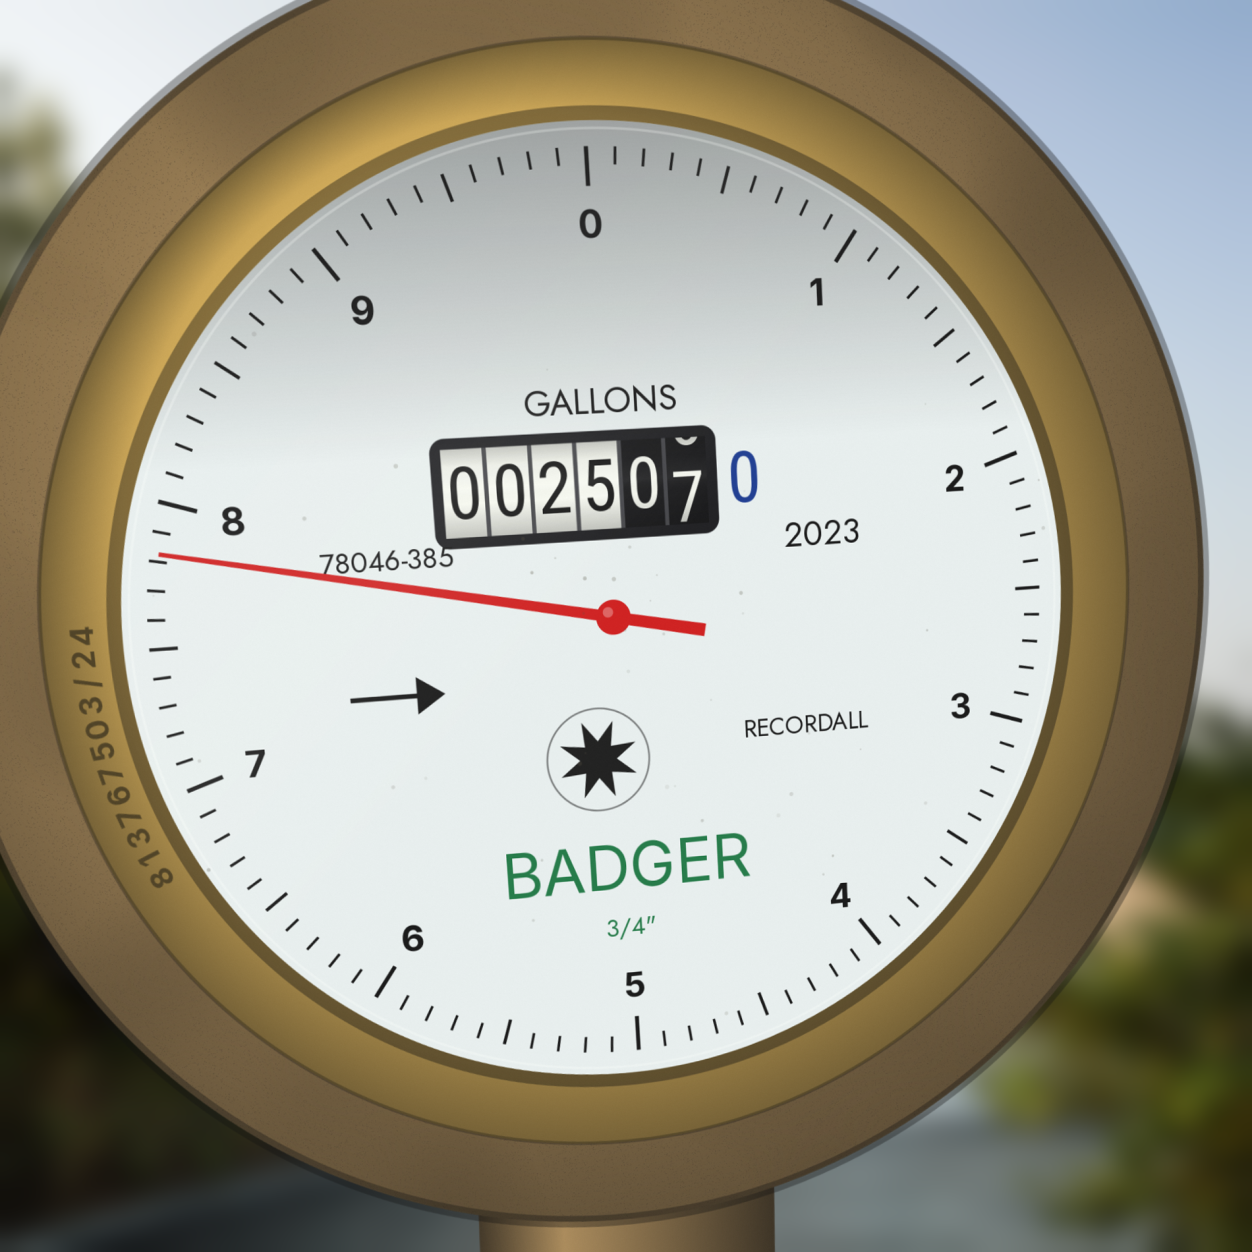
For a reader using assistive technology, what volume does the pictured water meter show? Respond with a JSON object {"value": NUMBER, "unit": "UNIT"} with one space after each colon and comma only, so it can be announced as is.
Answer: {"value": 25067.8, "unit": "gal"}
